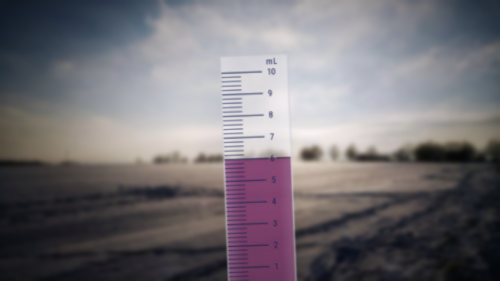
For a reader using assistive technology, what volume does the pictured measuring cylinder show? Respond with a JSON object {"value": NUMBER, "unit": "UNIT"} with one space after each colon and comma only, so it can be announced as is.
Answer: {"value": 6, "unit": "mL"}
